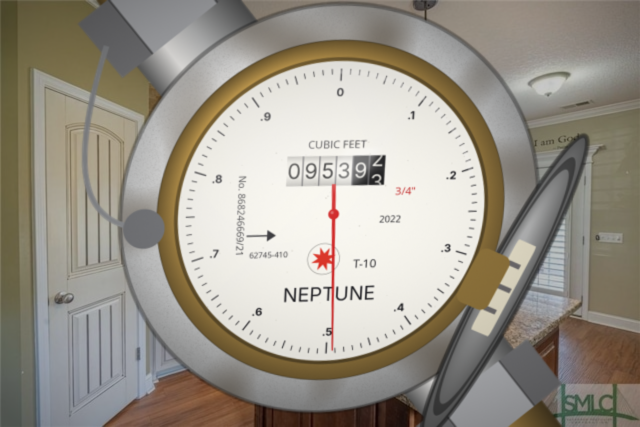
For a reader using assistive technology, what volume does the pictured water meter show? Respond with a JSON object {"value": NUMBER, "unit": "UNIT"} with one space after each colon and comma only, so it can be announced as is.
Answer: {"value": 95392.49, "unit": "ft³"}
